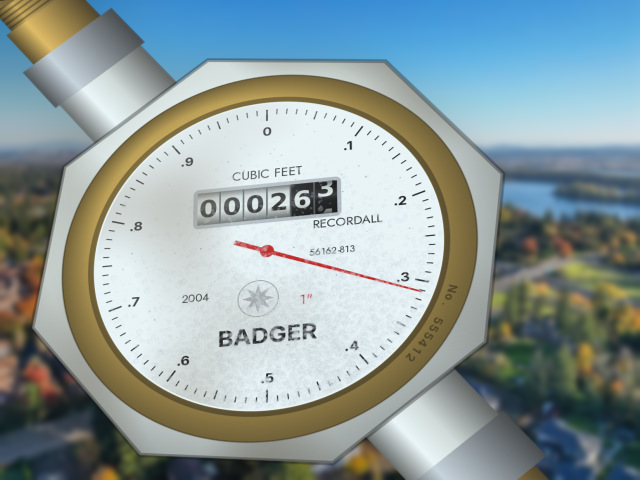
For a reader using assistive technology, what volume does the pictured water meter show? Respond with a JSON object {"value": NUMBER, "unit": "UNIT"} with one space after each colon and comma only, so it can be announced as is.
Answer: {"value": 263.31, "unit": "ft³"}
